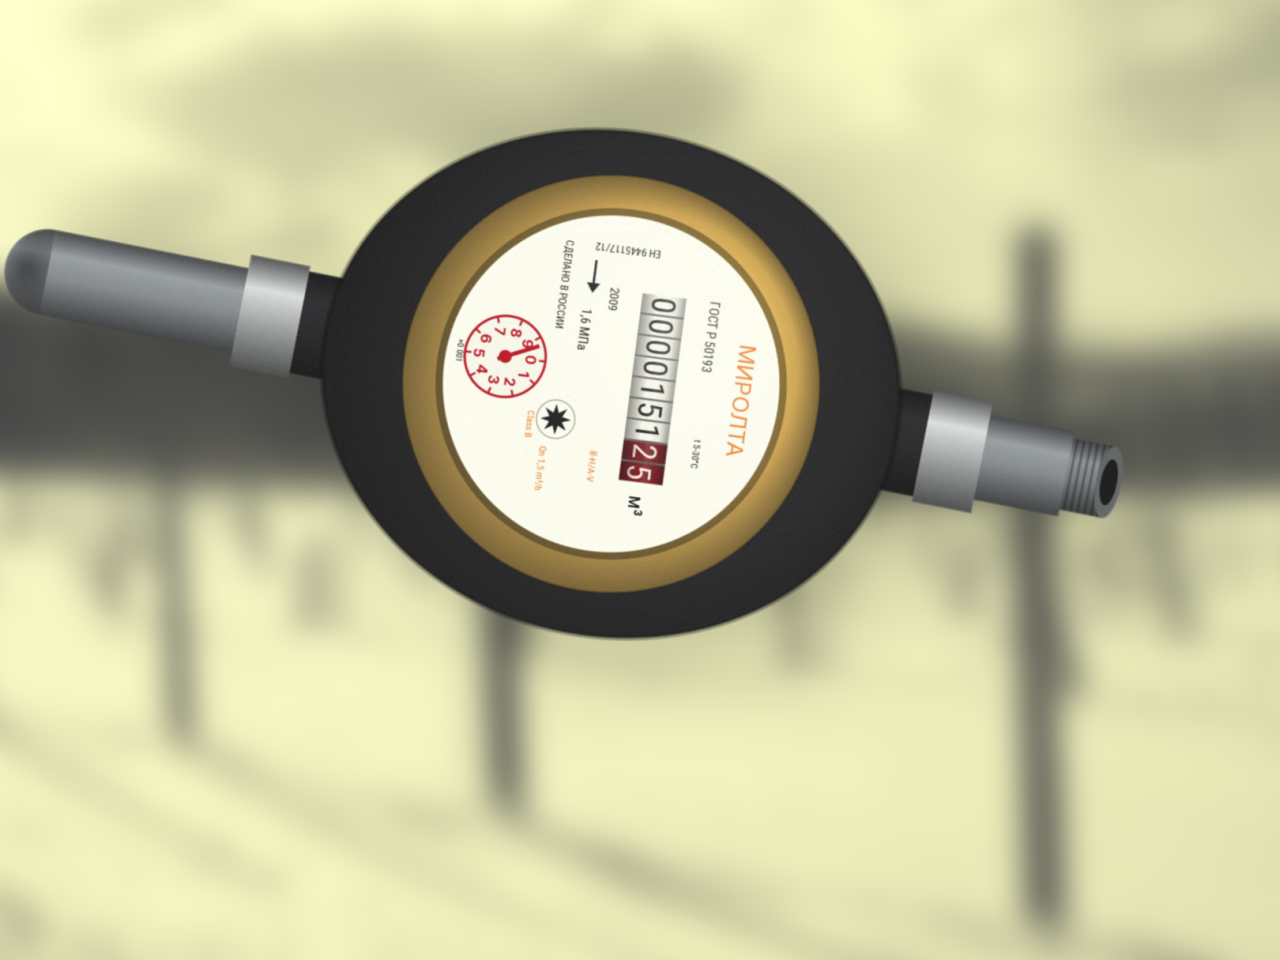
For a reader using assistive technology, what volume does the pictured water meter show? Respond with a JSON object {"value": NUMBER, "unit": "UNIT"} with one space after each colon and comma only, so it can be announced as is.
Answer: {"value": 151.249, "unit": "m³"}
